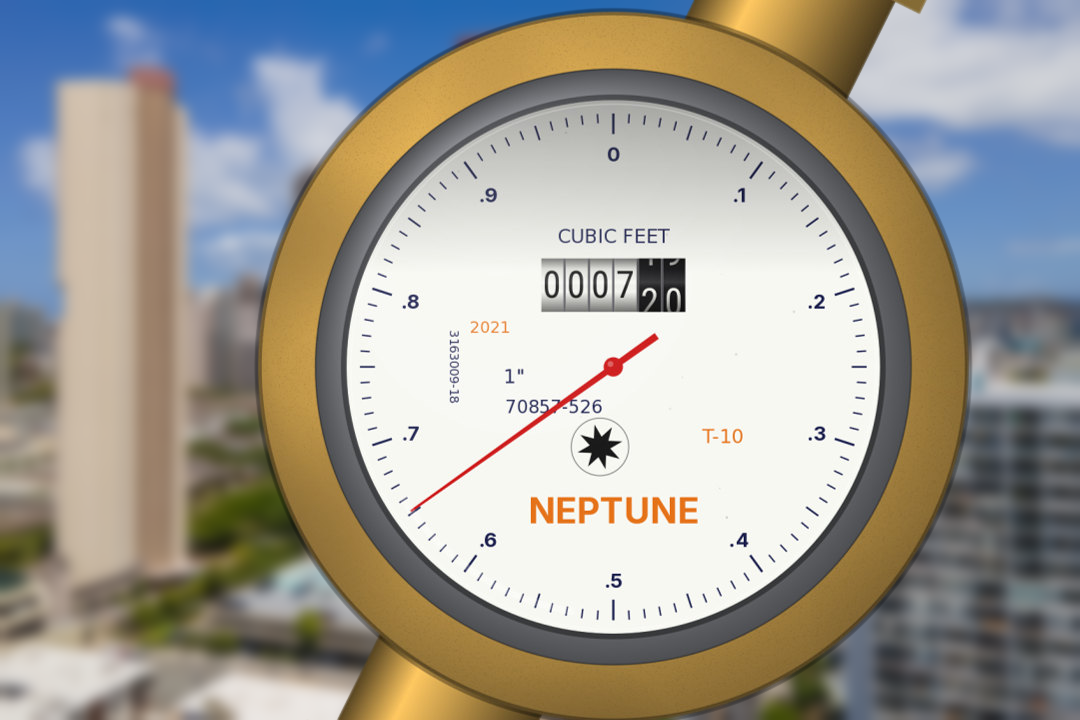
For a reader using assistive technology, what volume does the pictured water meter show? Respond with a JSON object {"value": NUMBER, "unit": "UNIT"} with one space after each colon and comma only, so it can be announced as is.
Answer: {"value": 719.65, "unit": "ft³"}
